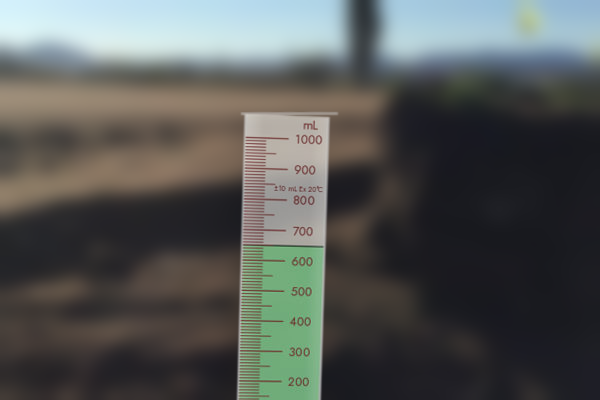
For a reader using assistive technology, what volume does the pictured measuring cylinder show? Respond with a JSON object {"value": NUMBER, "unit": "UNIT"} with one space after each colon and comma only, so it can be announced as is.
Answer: {"value": 650, "unit": "mL"}
